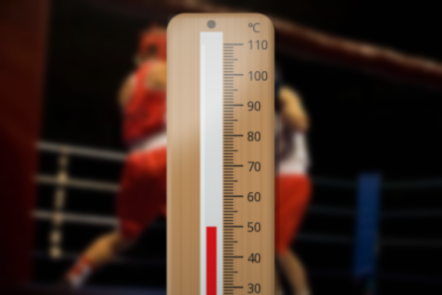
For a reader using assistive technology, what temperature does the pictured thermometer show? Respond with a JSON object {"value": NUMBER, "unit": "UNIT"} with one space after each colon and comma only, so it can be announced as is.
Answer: {"value": 50, "unit": "°C"}
